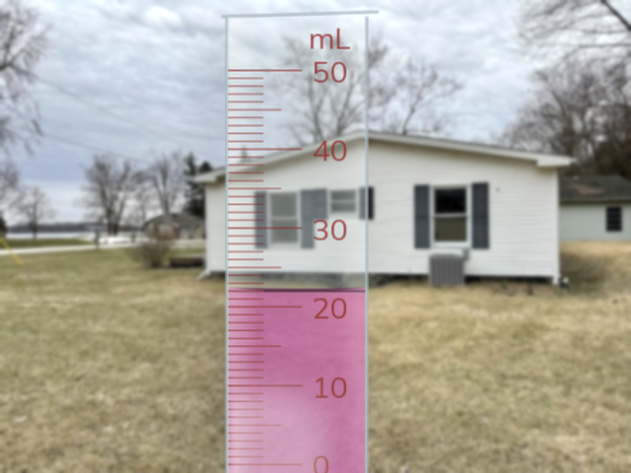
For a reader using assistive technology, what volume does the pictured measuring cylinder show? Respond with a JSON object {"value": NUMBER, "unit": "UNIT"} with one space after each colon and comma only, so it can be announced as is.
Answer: {"value": 22, "unit": "mL"}
